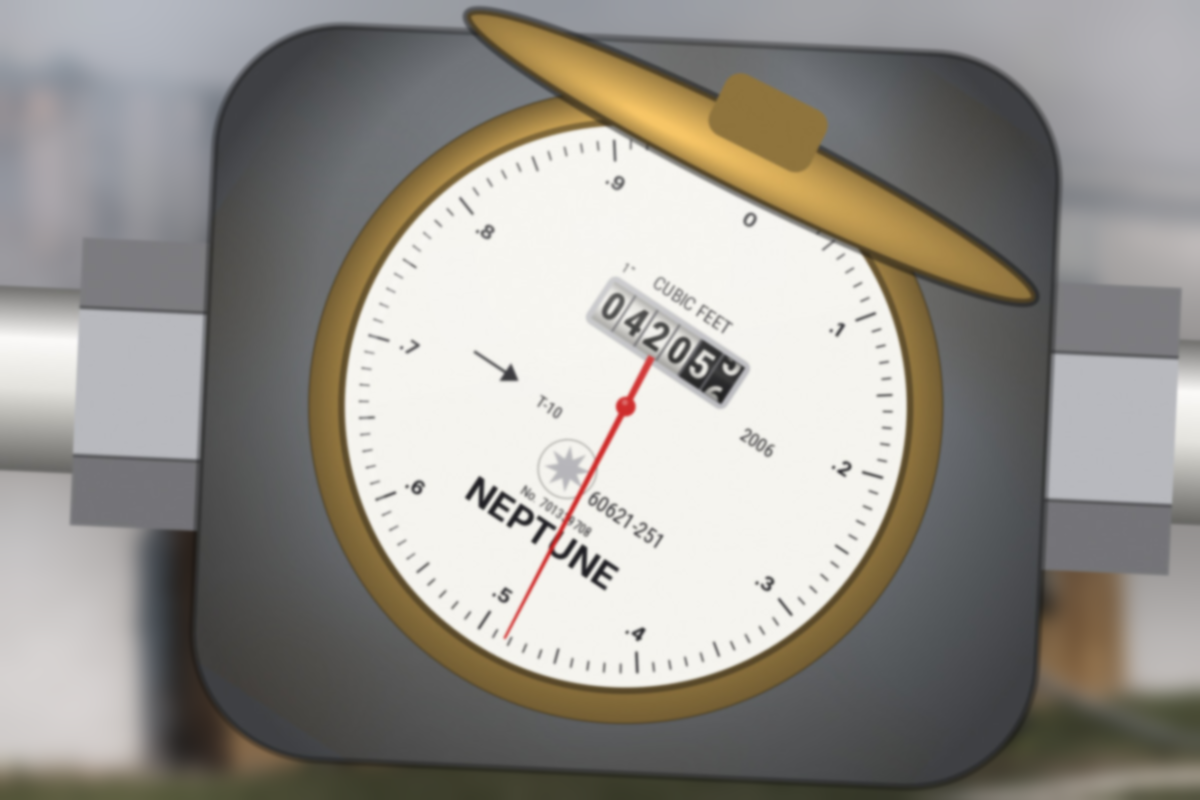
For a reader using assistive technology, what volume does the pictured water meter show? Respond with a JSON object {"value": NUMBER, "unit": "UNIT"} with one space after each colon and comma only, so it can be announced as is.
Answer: {"value": 42055.48, "unit": "ft³"}
